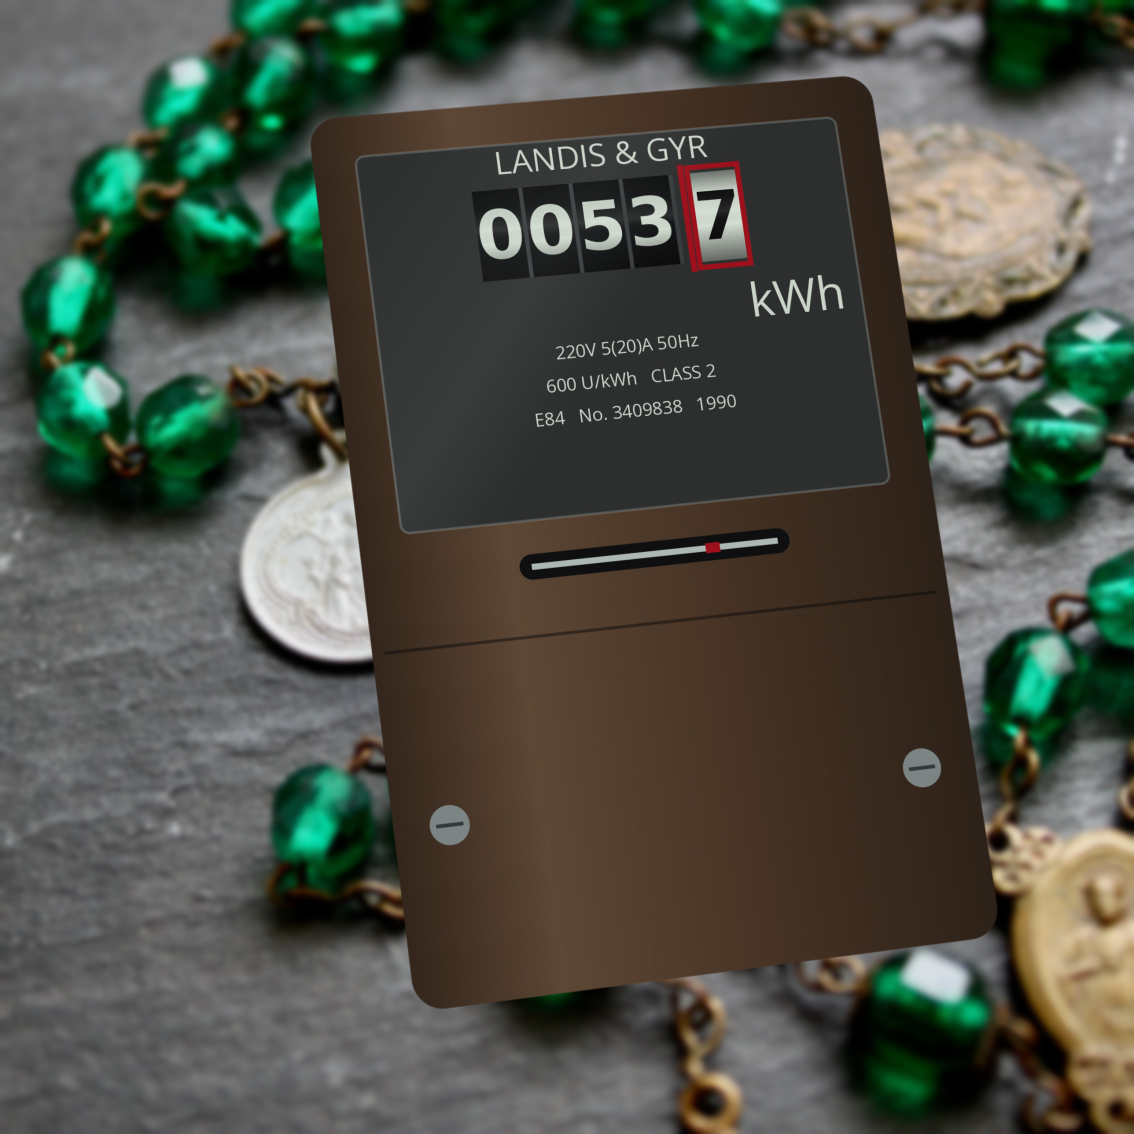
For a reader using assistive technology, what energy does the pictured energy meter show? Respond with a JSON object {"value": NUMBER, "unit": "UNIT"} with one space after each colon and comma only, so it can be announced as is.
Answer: {"value": 53.7, "unit": "kWh"}
